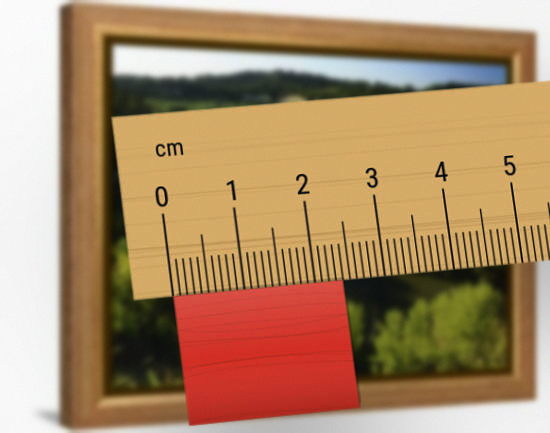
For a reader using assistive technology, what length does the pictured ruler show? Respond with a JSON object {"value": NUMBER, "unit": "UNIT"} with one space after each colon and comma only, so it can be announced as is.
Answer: {"value": 2.4, "unit": "cm"}
